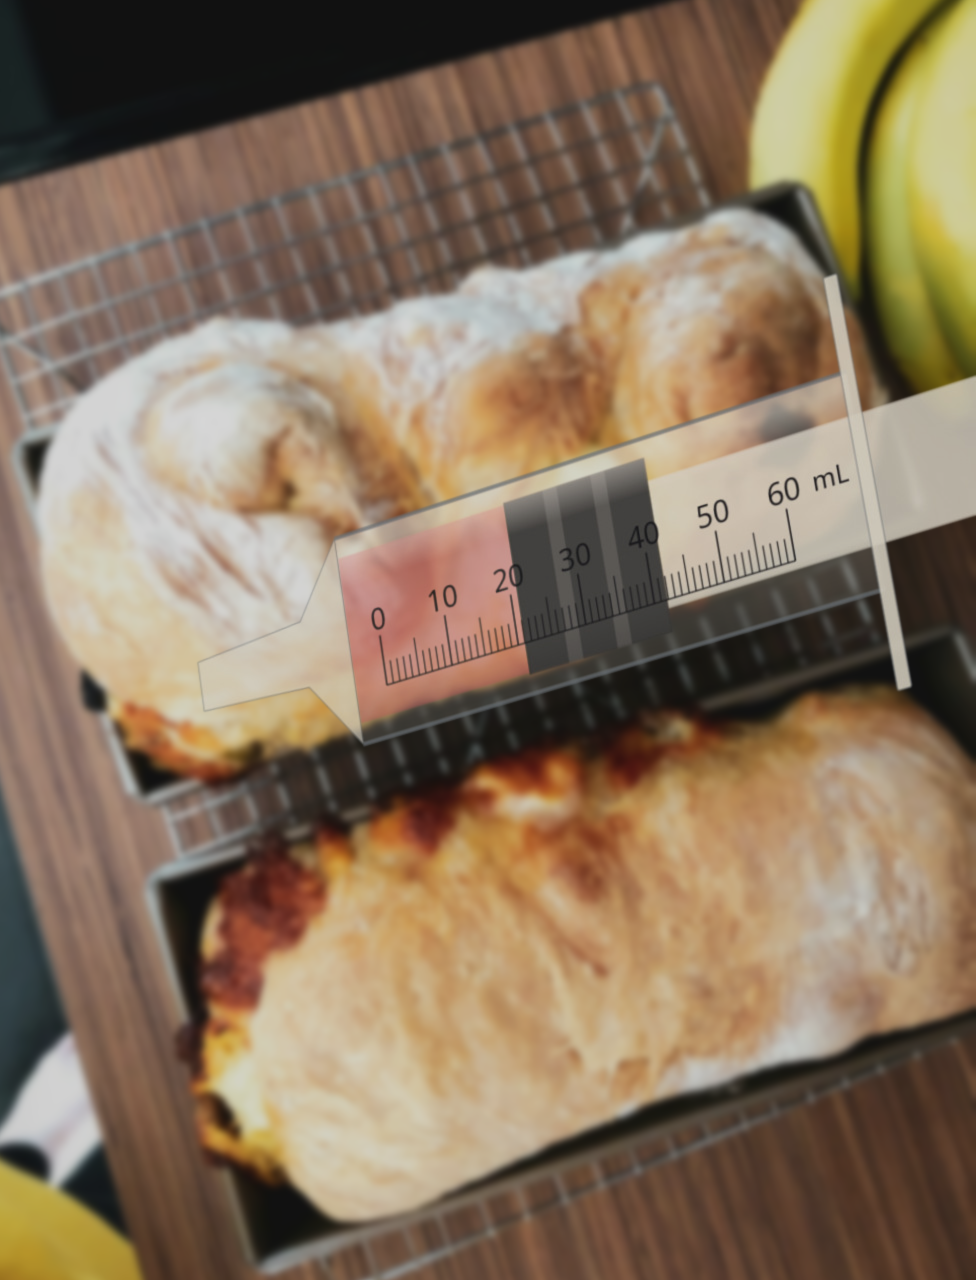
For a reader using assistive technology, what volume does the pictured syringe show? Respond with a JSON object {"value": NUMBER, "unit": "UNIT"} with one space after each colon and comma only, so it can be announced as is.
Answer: {"value": 21, "unit": "mL"}
